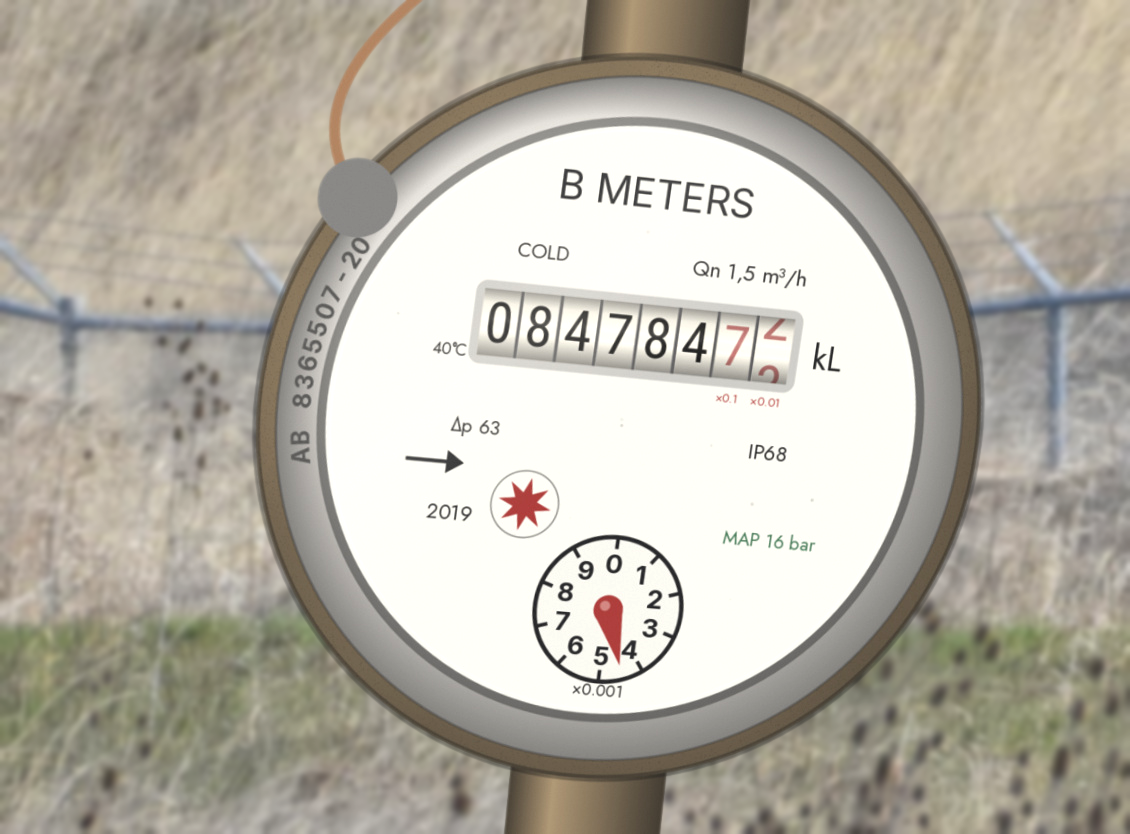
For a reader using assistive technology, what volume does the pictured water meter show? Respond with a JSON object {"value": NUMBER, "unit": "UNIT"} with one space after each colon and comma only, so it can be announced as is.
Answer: {"value": 84784.724, "unit": "kL"}
